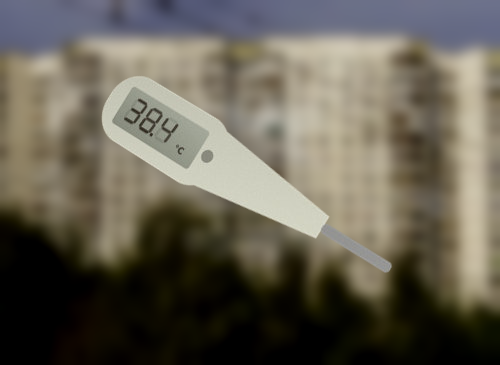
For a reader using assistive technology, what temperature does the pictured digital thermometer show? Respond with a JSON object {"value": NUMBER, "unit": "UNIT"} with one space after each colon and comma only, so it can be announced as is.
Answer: {"value": 38.4, "unit": "°C"}
